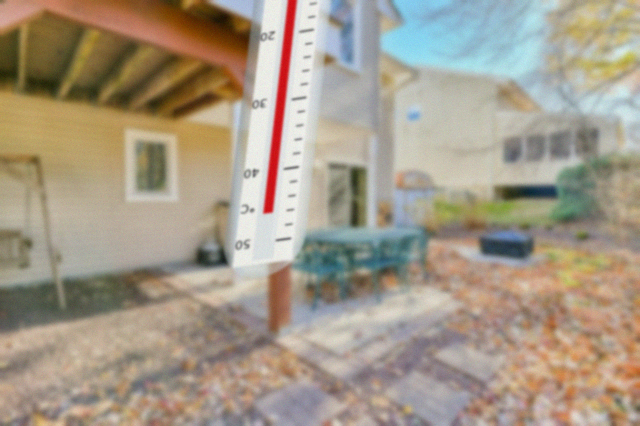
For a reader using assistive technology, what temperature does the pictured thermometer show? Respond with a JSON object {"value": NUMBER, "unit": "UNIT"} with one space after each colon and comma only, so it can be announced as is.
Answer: {"value": 46, "unit": "°C"}
